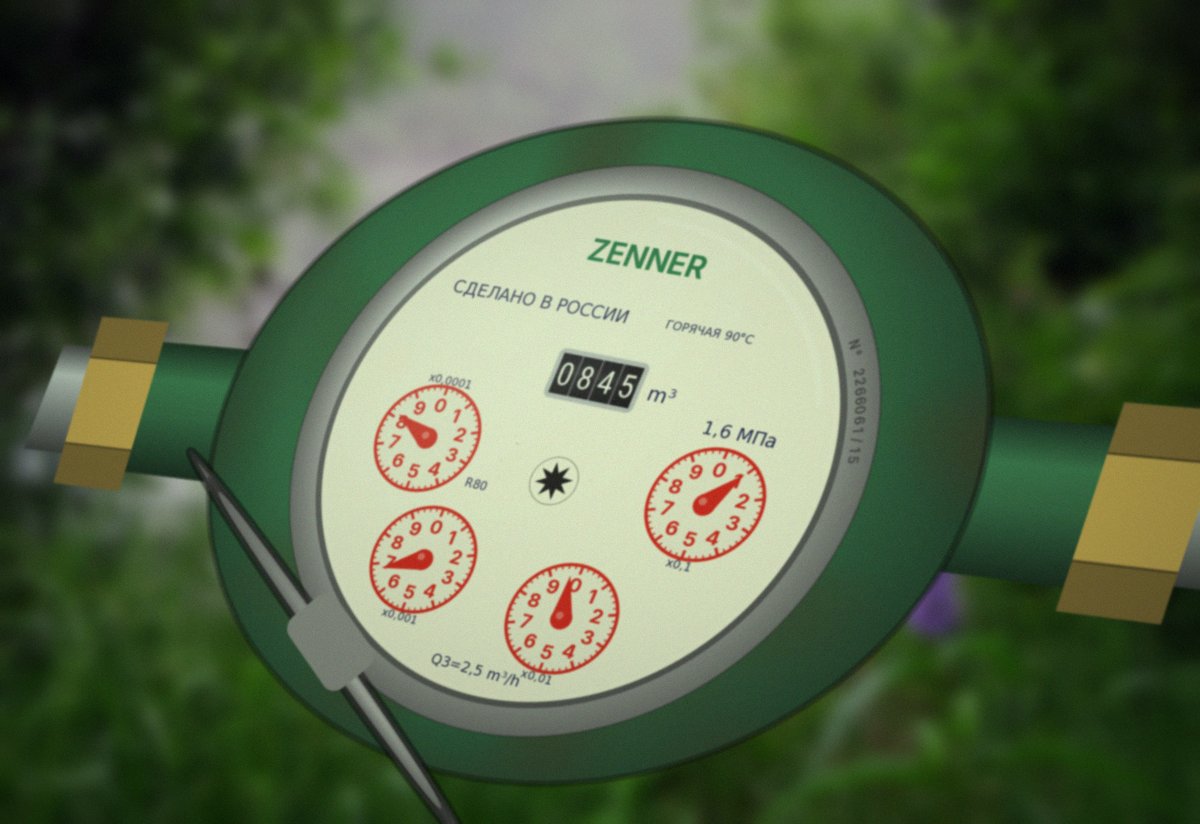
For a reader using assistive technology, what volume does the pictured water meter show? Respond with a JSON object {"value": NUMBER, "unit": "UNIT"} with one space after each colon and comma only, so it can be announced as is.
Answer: {"value": 845.0968, "unit": "m³"}
